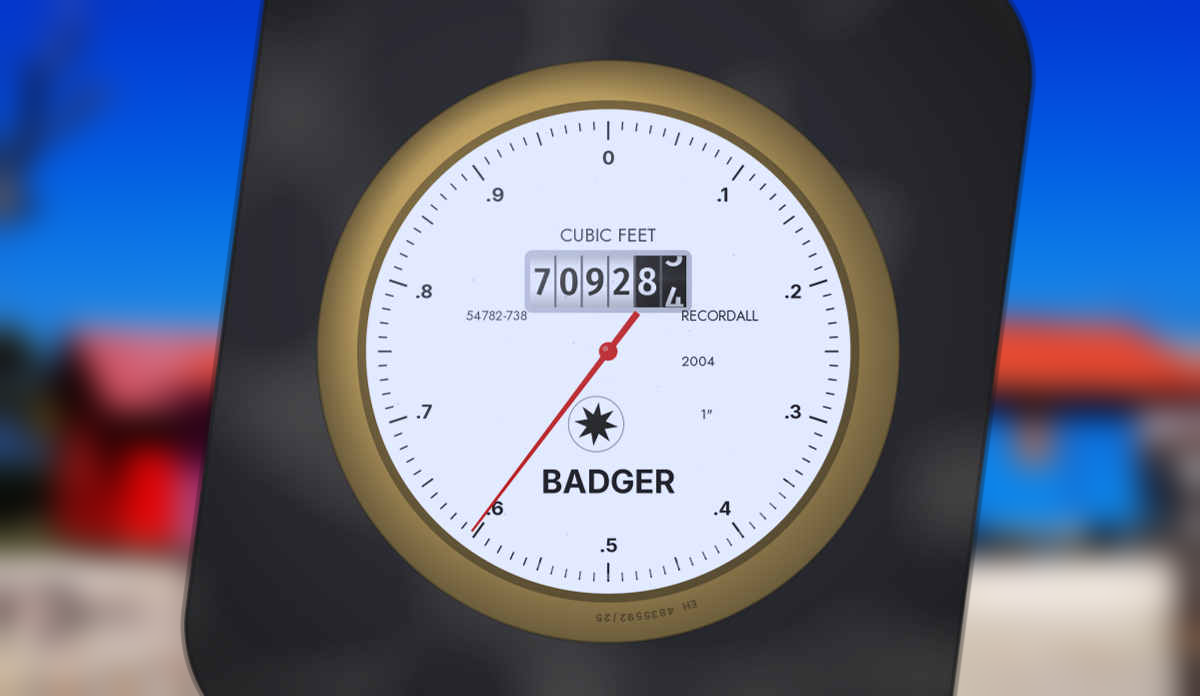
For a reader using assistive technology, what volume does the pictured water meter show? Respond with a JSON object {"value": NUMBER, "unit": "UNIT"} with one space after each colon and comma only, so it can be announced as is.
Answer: {"value": 709283.60, "unit": "ft³"}
